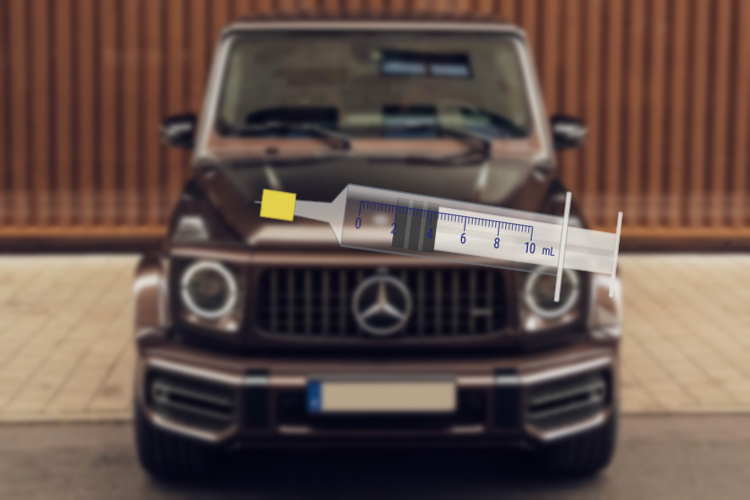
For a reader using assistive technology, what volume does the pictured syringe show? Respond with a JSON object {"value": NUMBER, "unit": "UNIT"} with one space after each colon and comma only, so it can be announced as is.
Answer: {"value": 2, "unit": "mL"}
